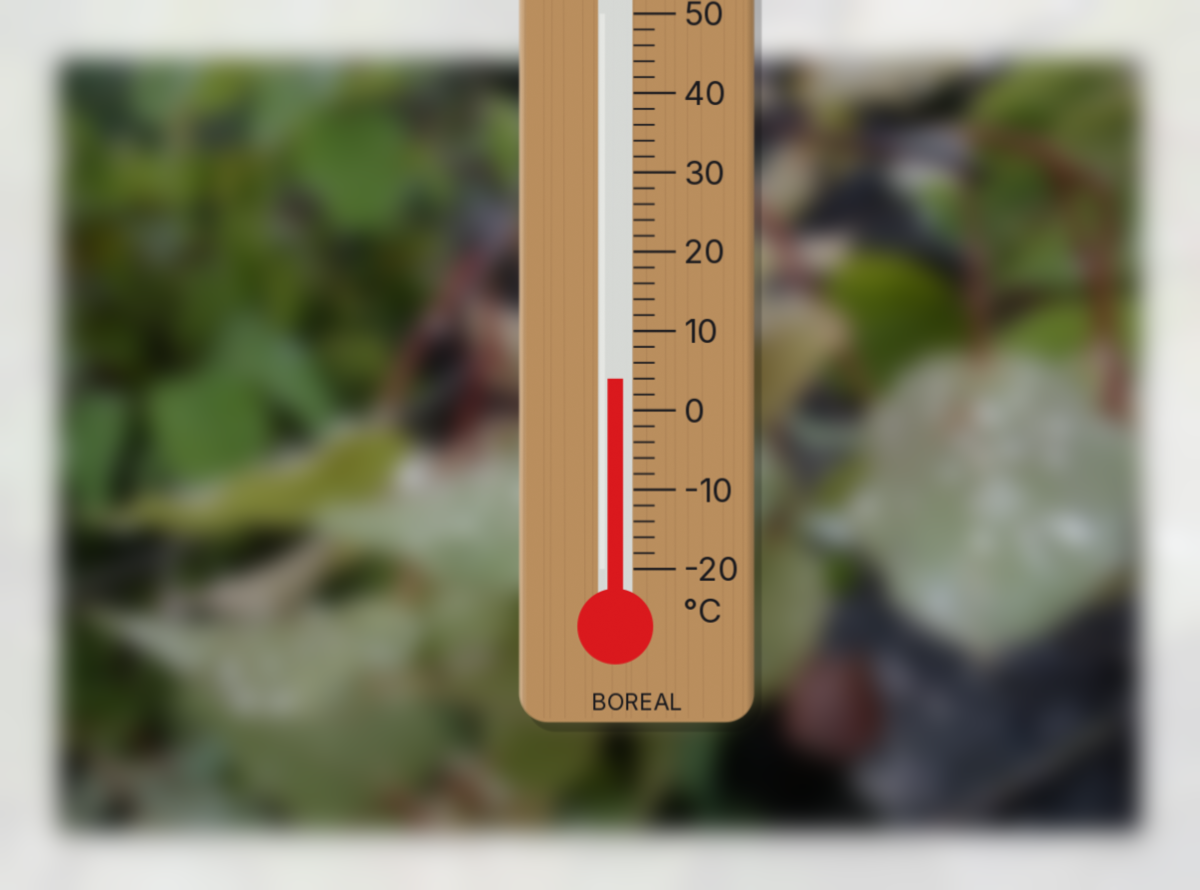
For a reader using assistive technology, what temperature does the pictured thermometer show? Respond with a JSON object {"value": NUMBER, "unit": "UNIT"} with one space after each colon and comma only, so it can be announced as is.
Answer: {"value": 4, "unit": "°C"}
